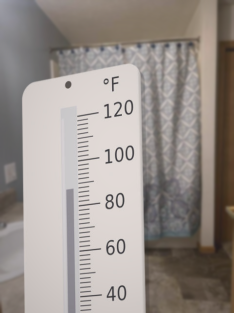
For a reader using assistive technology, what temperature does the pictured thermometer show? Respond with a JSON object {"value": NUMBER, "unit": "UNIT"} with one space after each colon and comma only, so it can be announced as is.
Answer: {"value": 88, "unit": "°F"}
